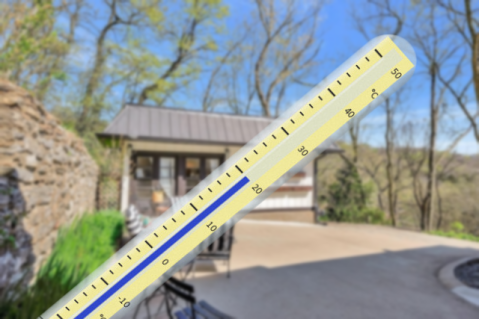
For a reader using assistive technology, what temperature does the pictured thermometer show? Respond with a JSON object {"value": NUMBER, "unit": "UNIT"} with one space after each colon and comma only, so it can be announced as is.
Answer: {"value": 20, "unit": "°C"}
